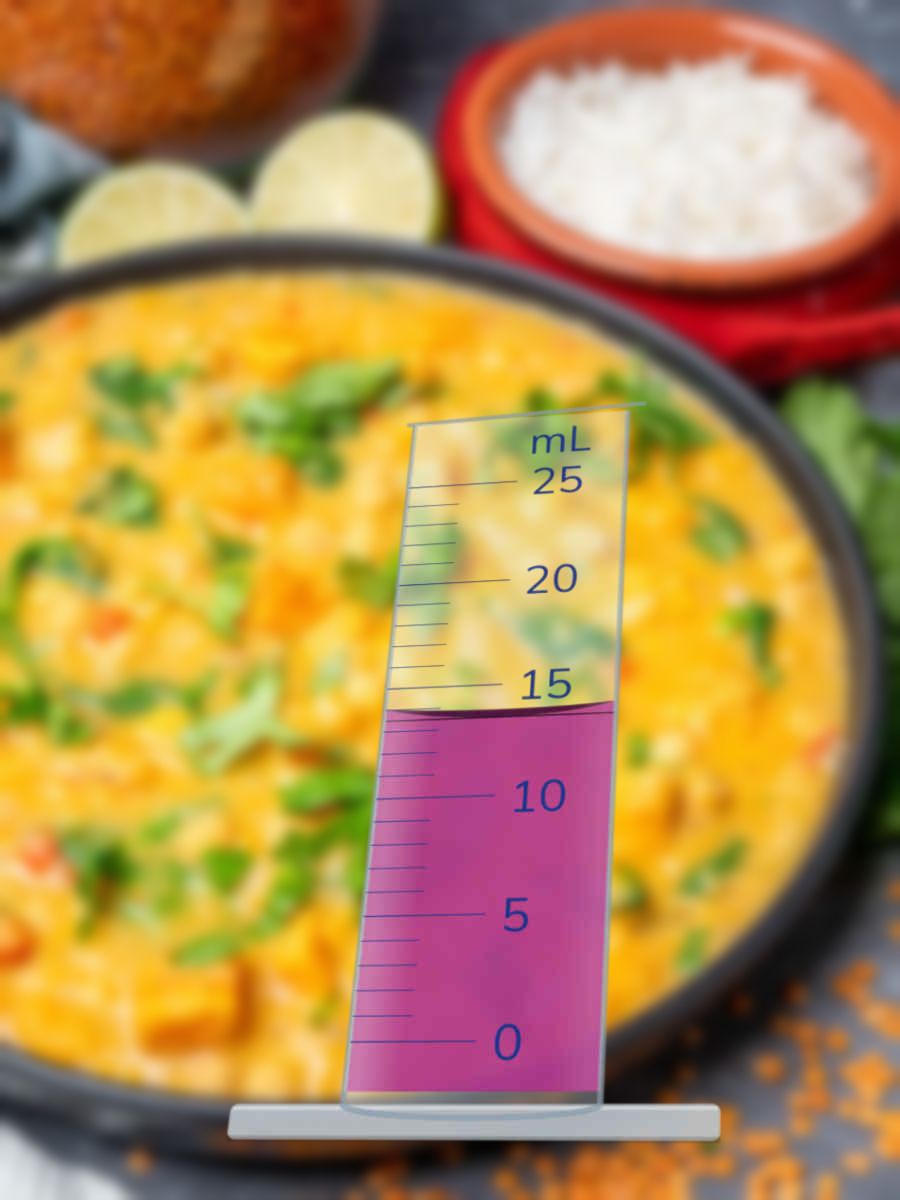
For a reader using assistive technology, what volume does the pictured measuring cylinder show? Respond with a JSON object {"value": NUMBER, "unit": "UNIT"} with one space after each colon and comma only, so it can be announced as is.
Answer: {"value": 13.5, "unit": "mL"}
